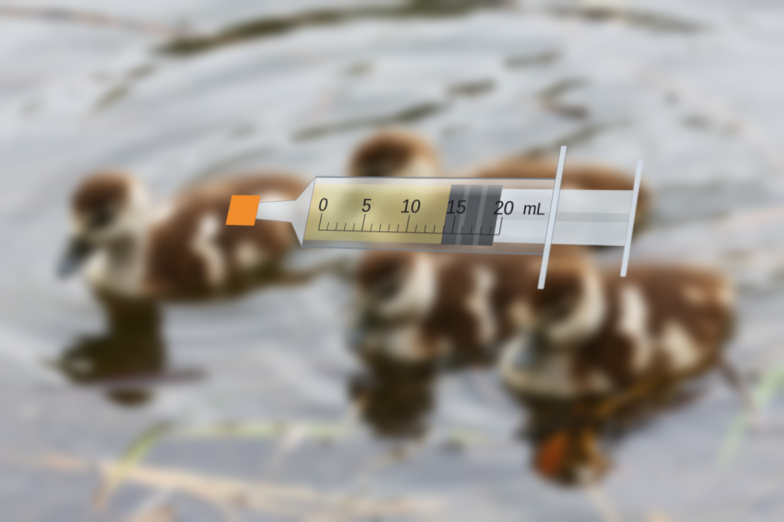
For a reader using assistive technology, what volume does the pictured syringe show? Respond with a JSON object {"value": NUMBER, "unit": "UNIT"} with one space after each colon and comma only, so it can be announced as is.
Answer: {"value": 14, "unit": "mL"}
